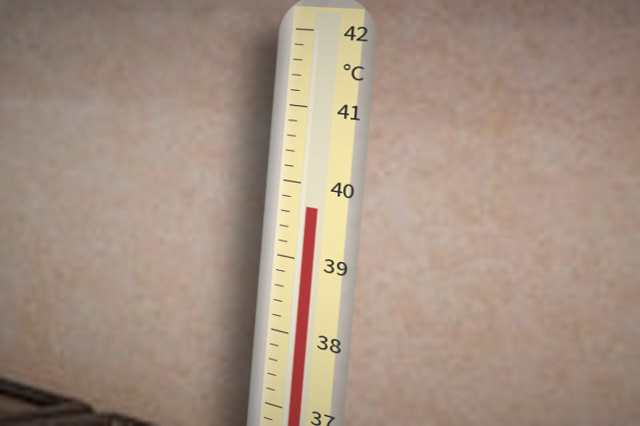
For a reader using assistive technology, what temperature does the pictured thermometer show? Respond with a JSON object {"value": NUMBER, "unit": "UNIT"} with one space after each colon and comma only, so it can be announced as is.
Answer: {"value": 39.7, "unit": "°C"}
